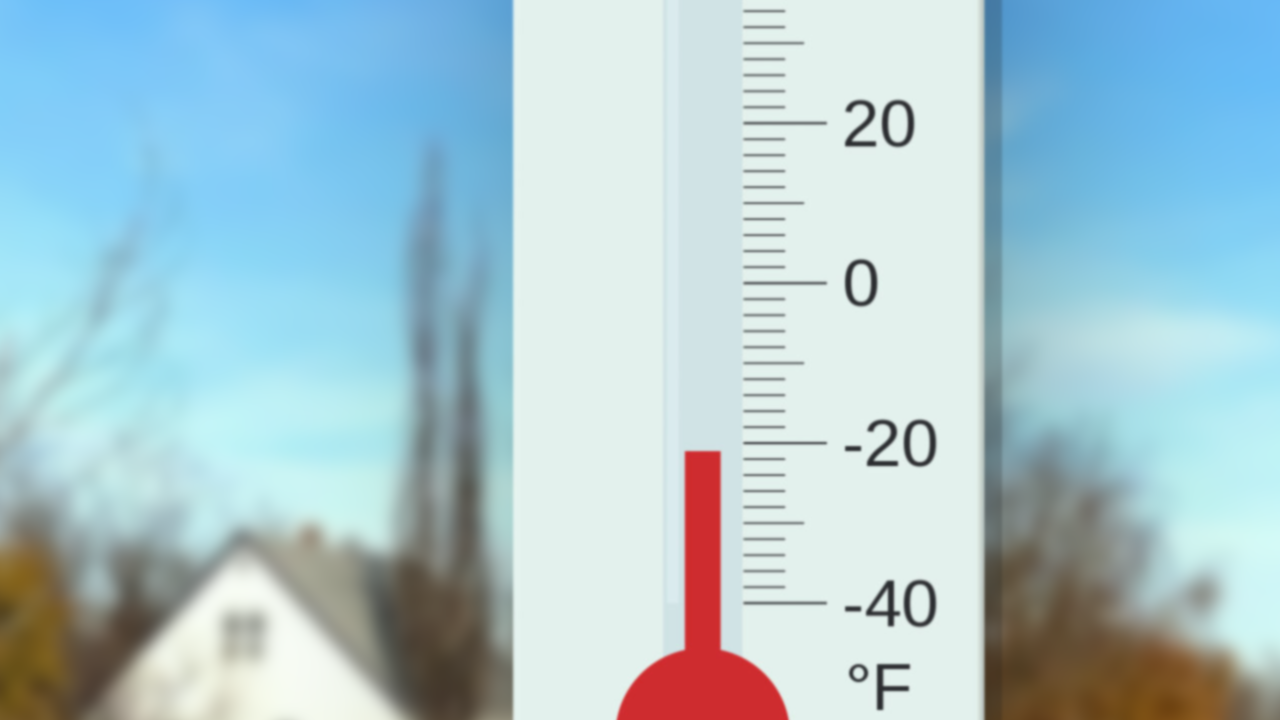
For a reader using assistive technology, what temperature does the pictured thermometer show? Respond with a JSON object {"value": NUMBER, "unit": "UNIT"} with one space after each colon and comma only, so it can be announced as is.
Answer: {"value": -21, "unit": "°F"}
